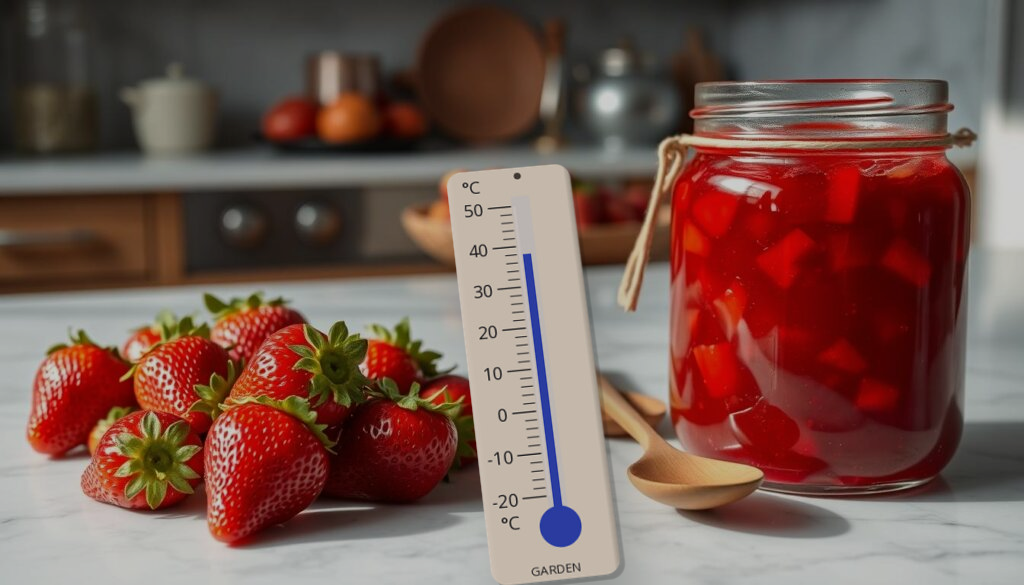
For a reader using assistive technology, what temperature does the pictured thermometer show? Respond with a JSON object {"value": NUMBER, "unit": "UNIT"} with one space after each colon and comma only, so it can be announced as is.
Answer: {"value": 38, "unit": "°C"}
